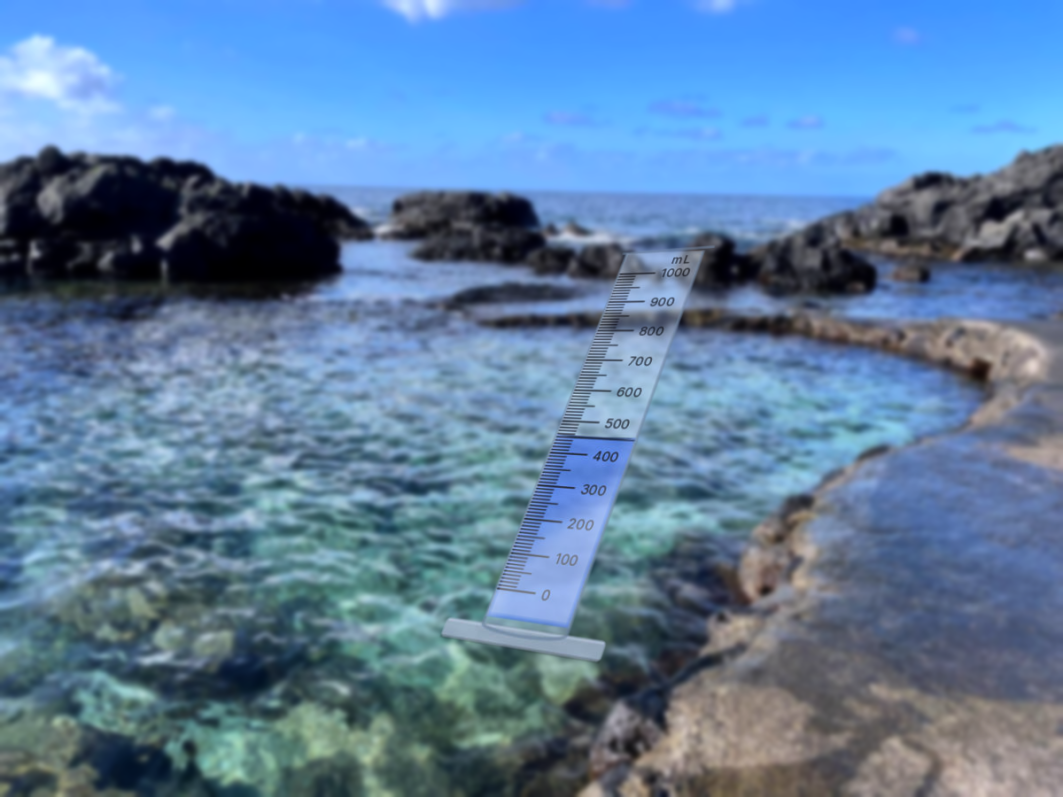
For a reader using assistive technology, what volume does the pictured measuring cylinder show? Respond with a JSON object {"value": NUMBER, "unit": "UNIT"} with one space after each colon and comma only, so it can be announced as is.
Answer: {"value": 450, "unit": "mL"}
